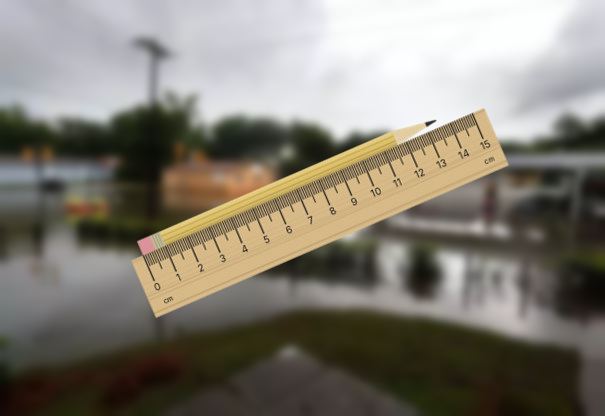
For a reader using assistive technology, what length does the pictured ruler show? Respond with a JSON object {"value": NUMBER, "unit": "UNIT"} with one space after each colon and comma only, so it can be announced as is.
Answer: {"value": 13.5, "unit": "cm"}
